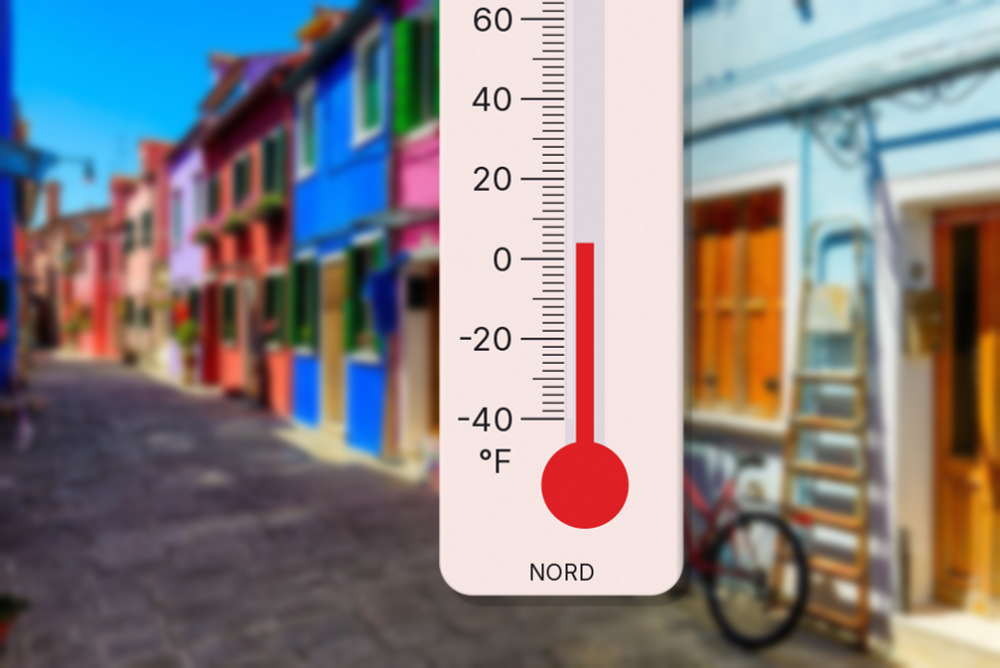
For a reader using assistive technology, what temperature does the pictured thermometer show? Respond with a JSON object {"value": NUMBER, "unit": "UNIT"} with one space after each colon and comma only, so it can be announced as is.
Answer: {"value": 4, "unit": "°F"}
